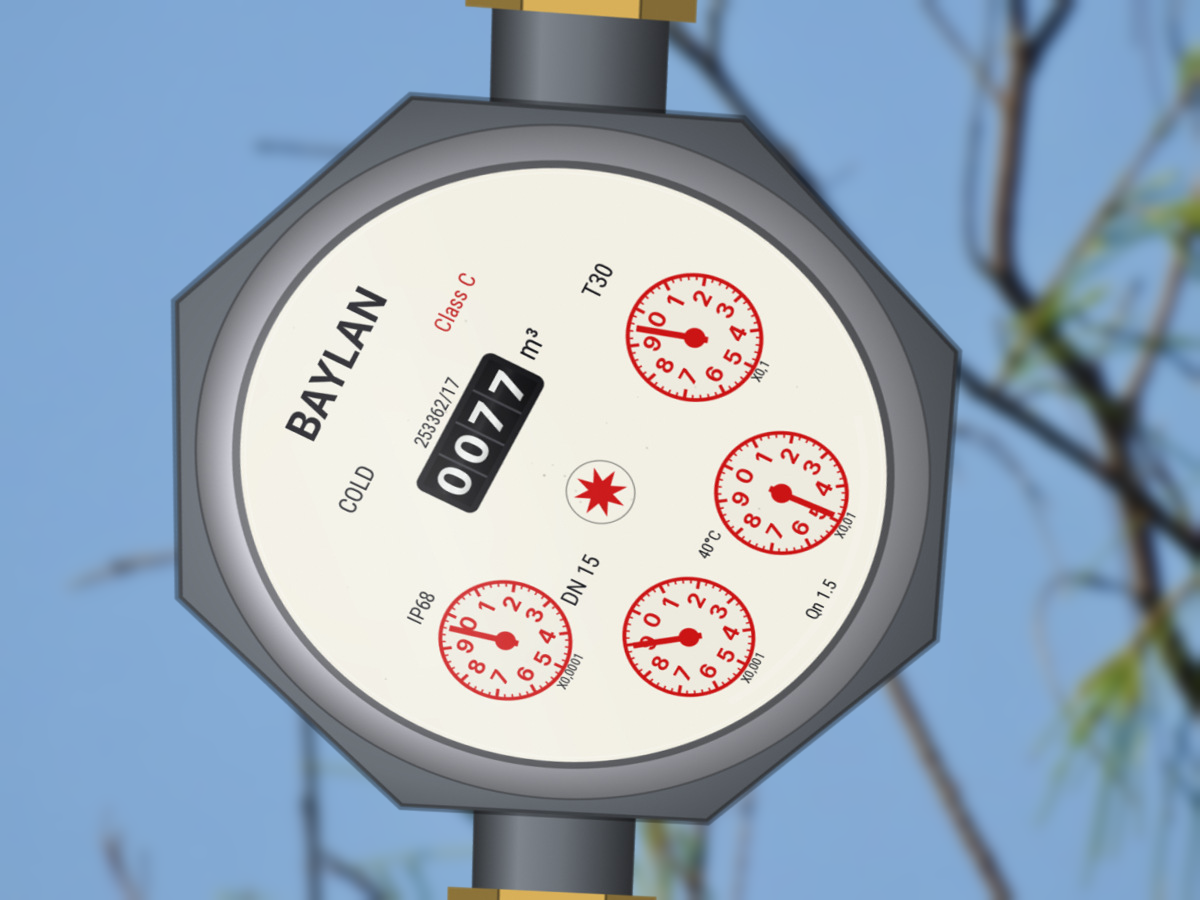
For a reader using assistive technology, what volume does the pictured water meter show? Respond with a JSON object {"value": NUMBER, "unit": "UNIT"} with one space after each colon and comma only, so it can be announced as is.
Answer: {"value": 76.9489, "unit": "m³"}
